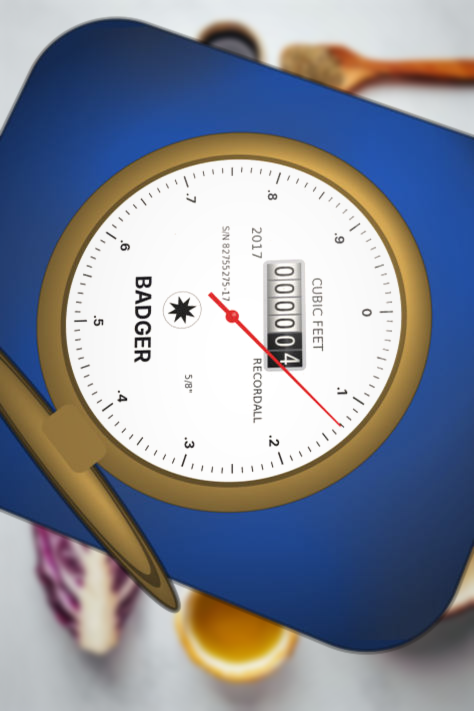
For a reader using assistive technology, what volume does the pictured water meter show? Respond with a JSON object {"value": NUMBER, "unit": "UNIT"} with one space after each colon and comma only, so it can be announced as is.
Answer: {"value": 4.13, "unit": "ft³"}
